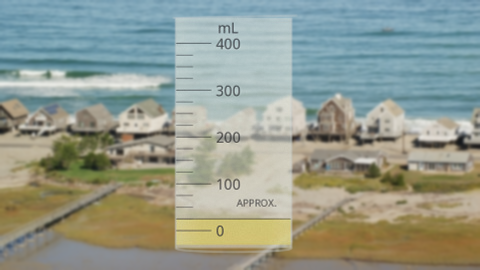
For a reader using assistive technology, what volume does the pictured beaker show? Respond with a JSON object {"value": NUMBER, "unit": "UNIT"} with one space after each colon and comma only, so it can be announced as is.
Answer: {"value": 25, "unit": "mL"}
